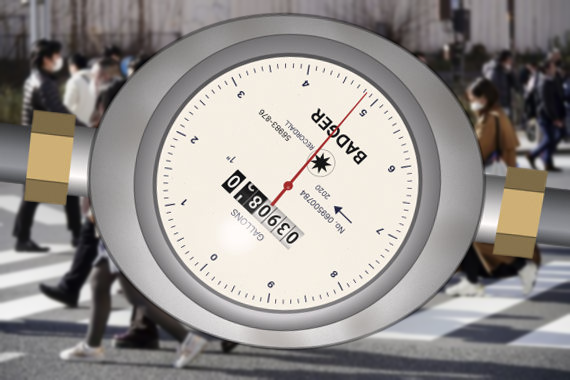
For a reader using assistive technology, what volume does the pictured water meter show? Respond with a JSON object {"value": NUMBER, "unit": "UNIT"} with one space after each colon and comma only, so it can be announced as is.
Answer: {"value": 390814.8, "unit": "gal"}
